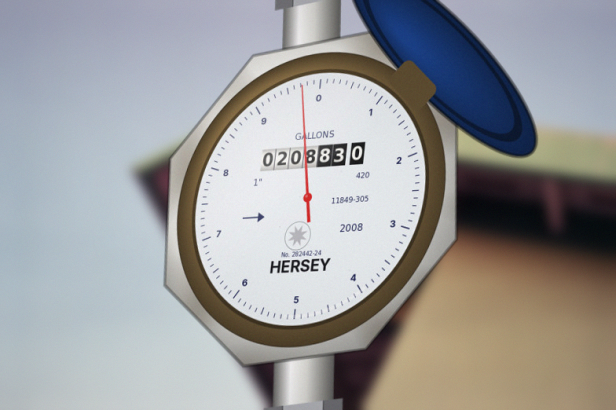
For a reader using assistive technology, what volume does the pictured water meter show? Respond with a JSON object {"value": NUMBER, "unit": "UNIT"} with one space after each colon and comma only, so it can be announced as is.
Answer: {"value": 208829.7, "unit": "gal"}
